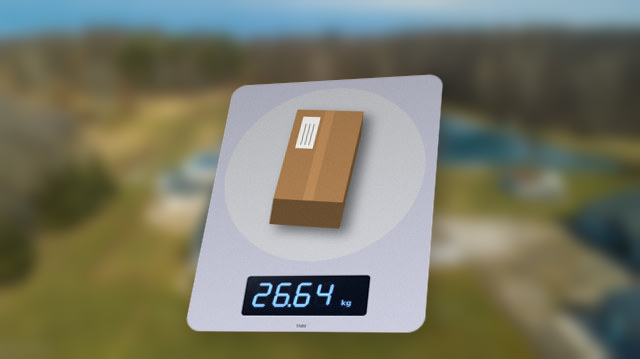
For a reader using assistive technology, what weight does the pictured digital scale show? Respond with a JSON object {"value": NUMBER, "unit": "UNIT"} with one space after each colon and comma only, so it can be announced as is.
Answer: {"value": 26.64, "unit": "kg"}
